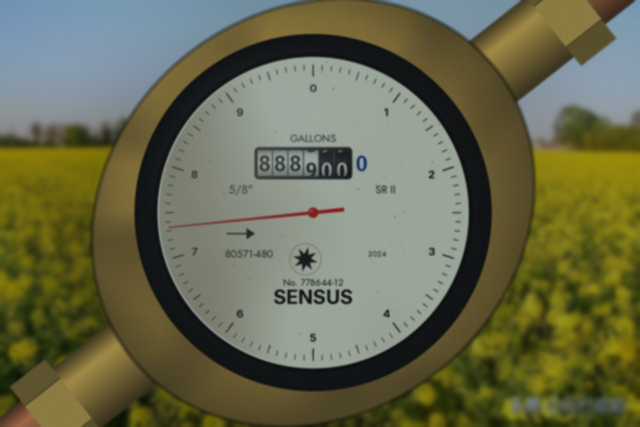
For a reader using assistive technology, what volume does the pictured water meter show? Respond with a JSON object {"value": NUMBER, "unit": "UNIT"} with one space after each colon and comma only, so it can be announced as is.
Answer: {"value": 8888997.3, "unit": "gal"}
